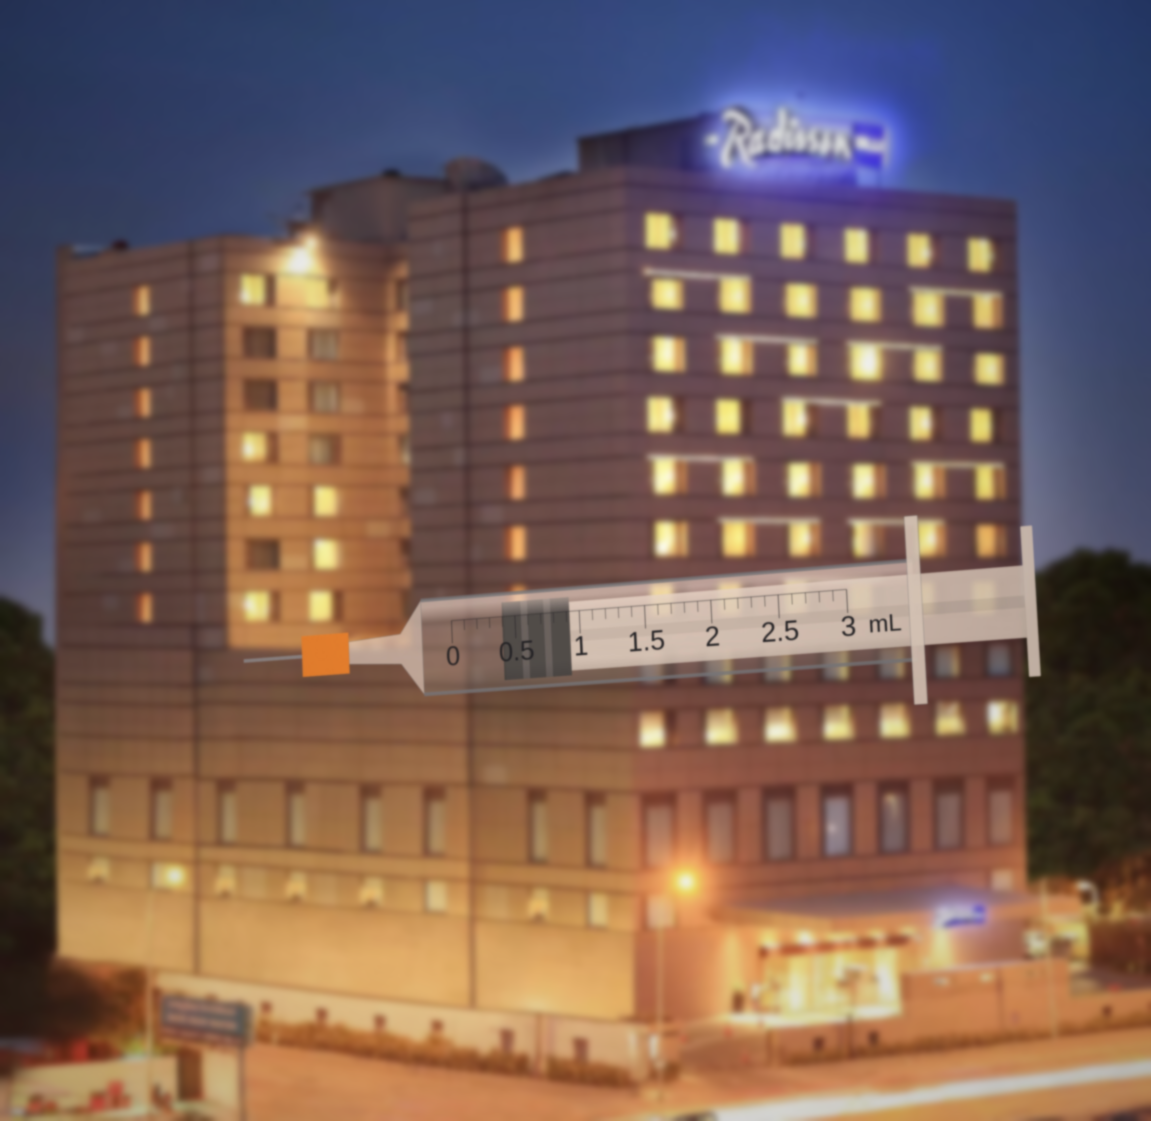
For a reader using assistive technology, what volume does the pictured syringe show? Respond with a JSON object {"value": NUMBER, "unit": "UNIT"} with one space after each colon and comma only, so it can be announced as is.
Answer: {"value": 0.4, "unit": "mL"}
